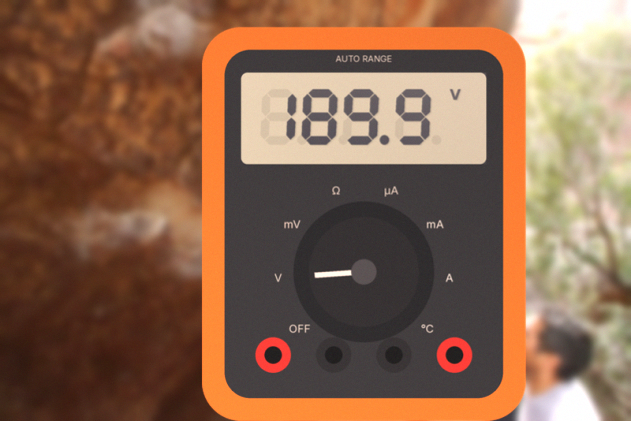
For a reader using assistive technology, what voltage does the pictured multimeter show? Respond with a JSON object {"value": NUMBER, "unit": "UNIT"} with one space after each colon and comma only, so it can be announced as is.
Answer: {"value": 189.9, "unit": "V"}
